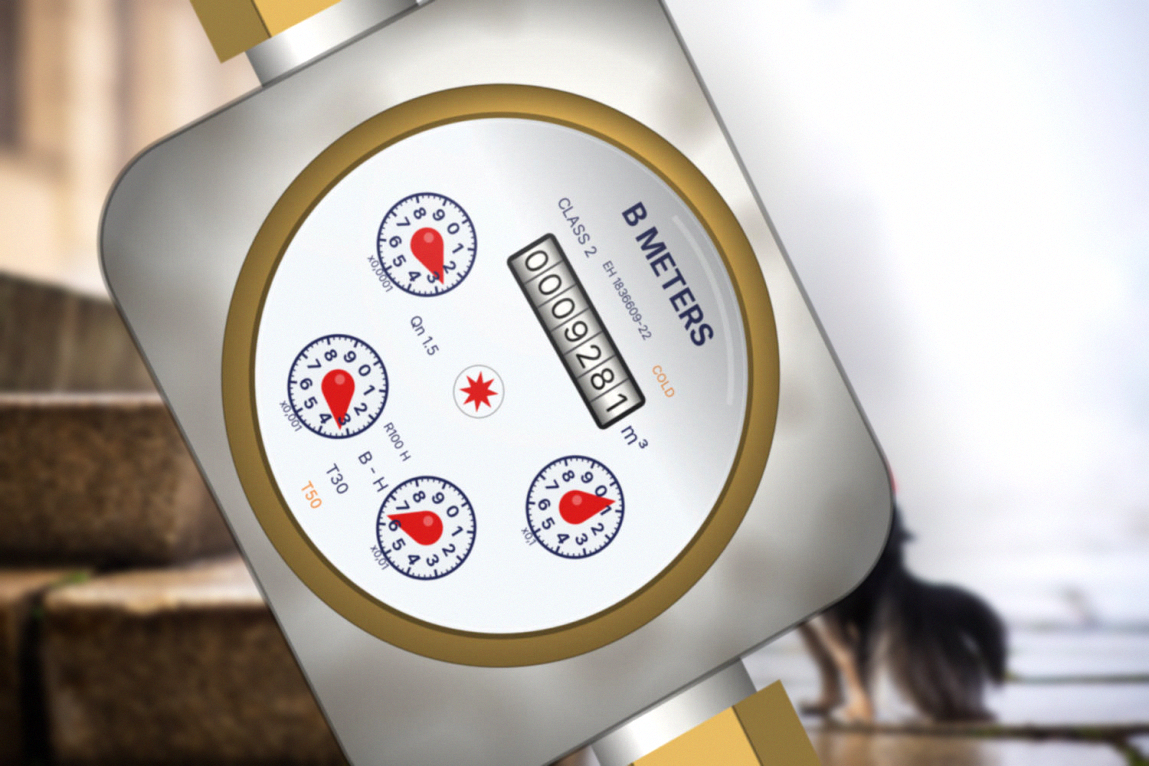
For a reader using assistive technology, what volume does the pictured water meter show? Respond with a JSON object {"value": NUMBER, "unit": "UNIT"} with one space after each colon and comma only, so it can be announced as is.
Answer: {"value": 9281.0632, "unit": "m³"}
